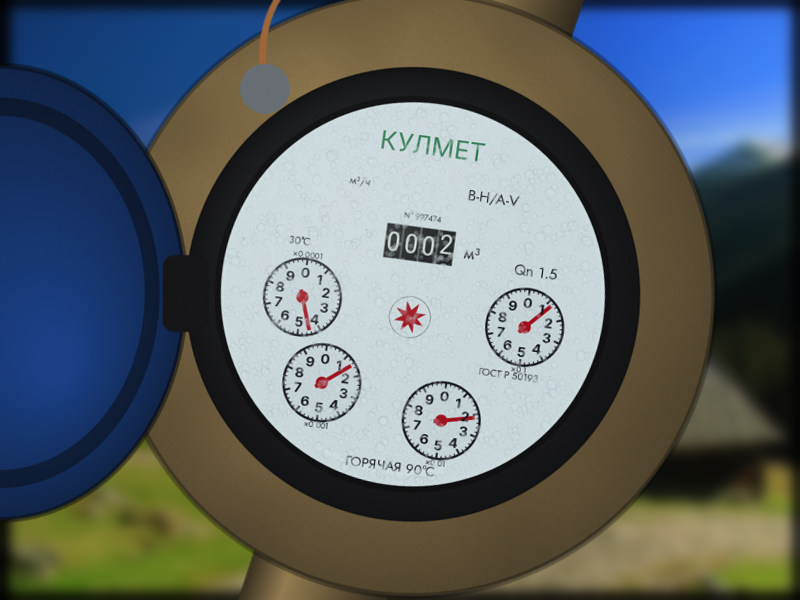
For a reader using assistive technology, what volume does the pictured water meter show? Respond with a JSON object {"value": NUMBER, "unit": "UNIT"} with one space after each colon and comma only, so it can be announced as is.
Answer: {"value": 2.1214, "unit": "m³"}
